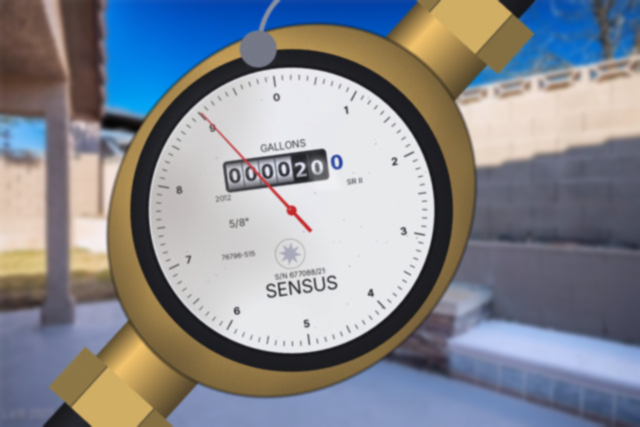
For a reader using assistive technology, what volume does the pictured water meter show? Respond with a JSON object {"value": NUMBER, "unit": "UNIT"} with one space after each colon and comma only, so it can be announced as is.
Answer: {"value": 199.0, "unit": "gal"}
